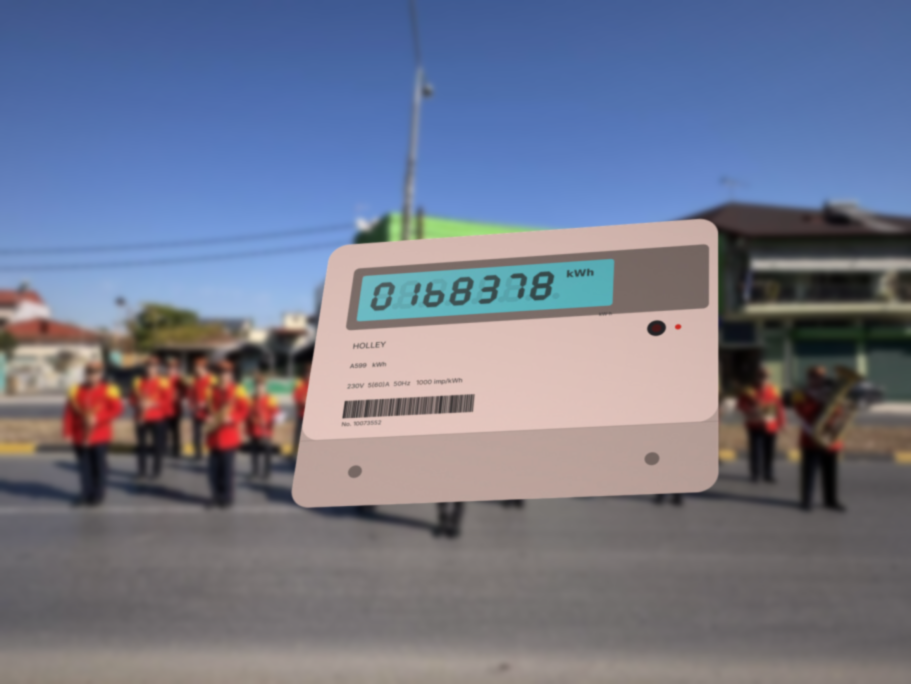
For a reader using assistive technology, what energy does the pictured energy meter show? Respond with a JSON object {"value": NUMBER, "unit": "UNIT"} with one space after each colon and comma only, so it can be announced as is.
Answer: {"value": 168378, "unit": "kWh"}
